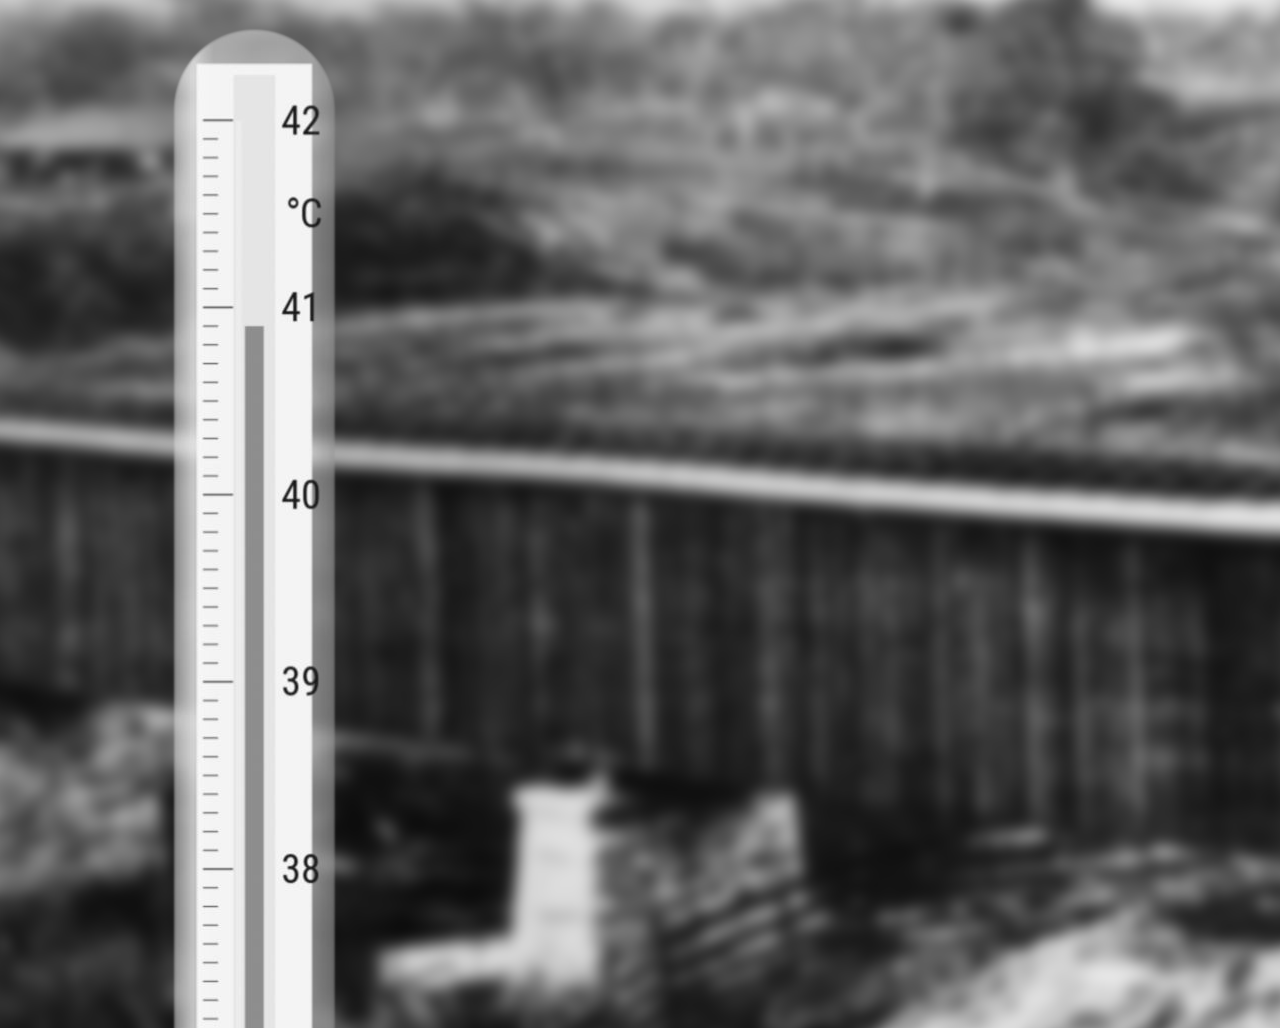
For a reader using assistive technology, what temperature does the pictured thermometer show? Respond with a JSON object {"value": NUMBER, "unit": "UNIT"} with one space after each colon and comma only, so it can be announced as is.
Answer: {"value": 40.9, "unit": "°C"}
